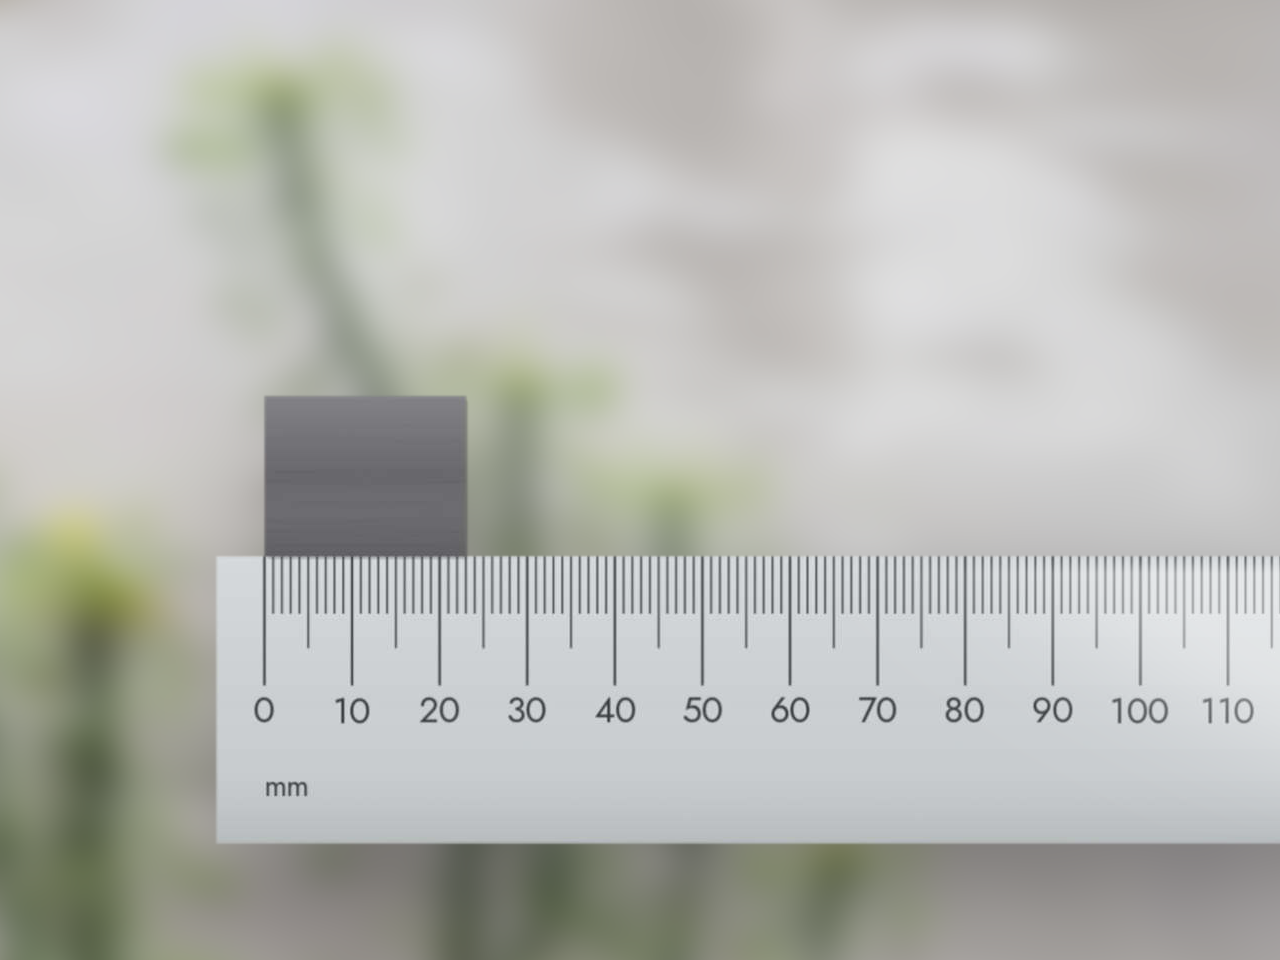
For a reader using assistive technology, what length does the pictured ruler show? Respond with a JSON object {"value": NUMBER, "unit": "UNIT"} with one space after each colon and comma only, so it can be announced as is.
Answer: {"value": 23, "unit": "mm"}
